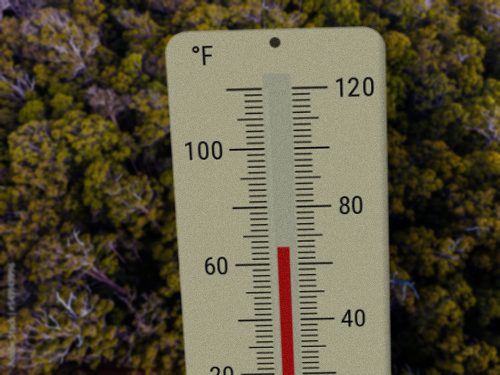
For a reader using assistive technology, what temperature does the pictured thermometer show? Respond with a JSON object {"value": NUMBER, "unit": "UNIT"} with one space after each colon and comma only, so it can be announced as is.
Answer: {"value": 66, "unit": "°F"}
